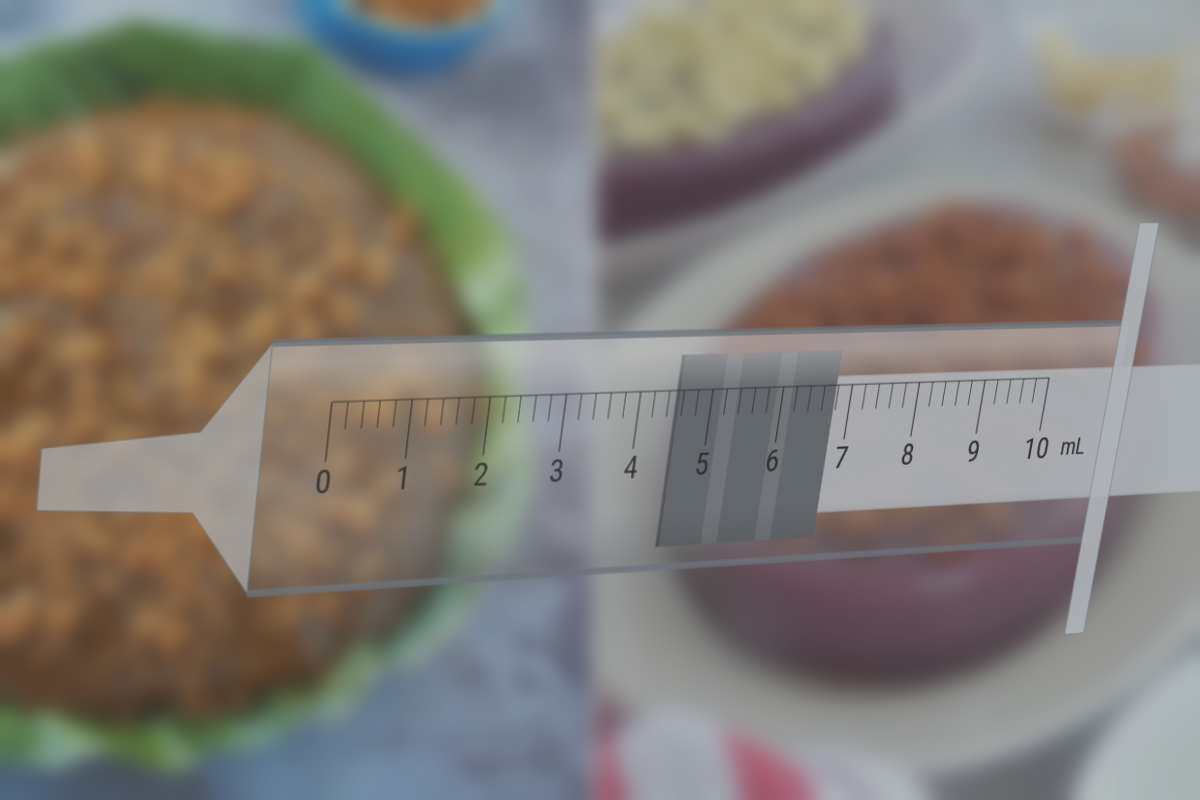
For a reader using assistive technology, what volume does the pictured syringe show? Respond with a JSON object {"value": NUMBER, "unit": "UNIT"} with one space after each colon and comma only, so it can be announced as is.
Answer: {"value": 4.5, "unit": "mL"}
